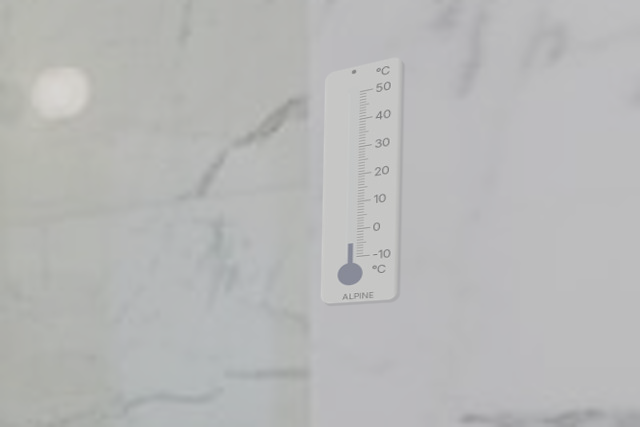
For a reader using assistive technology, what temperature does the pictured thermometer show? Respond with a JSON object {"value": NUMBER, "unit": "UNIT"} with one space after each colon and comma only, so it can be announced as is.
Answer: {"value": -5, "unit": "°C"}
